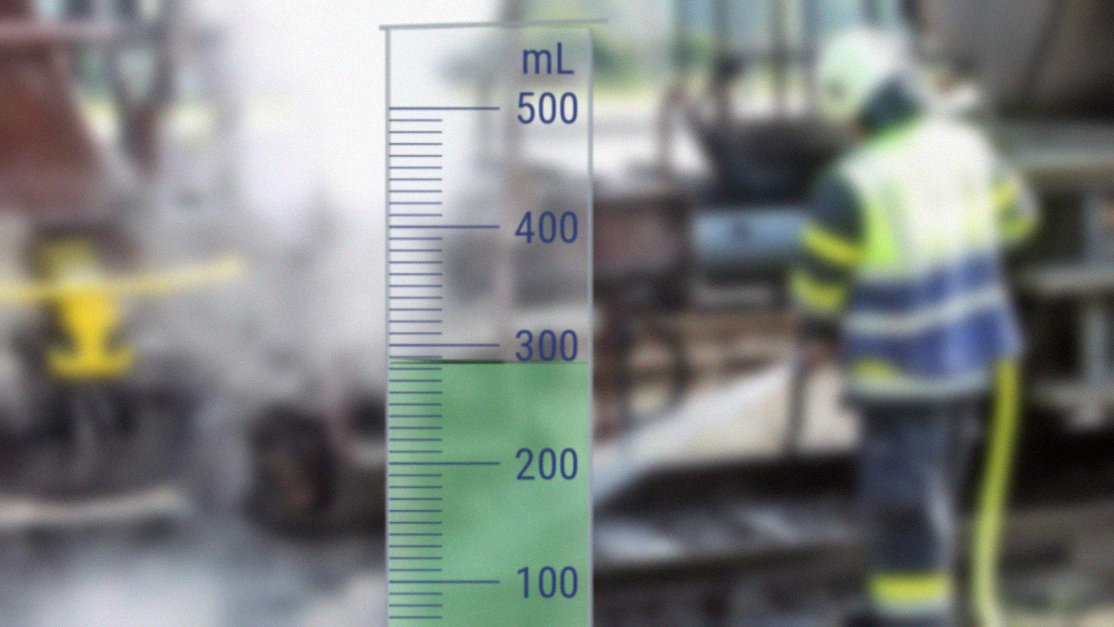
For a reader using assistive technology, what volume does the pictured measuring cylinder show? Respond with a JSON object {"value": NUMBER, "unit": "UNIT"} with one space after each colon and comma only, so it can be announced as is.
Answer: {"value": 285, "unit": "mL"}
